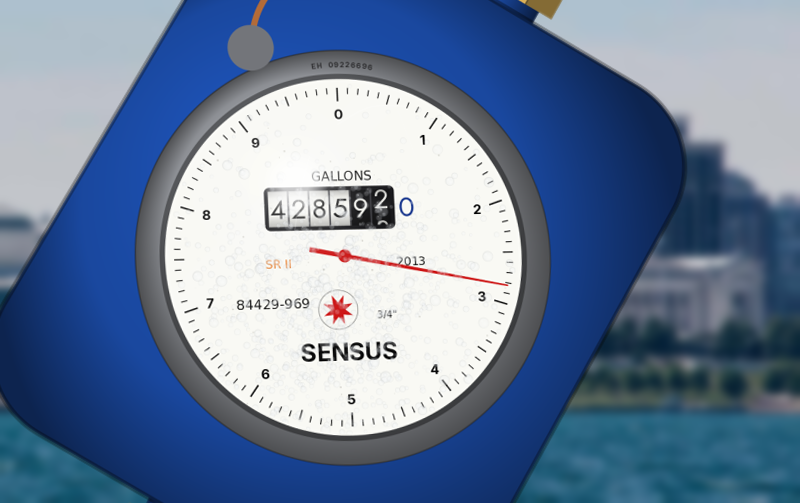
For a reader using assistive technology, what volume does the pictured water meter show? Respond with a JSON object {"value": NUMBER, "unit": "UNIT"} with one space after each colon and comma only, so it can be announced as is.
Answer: {"value": 4285922.8, "unit": "gal"}
